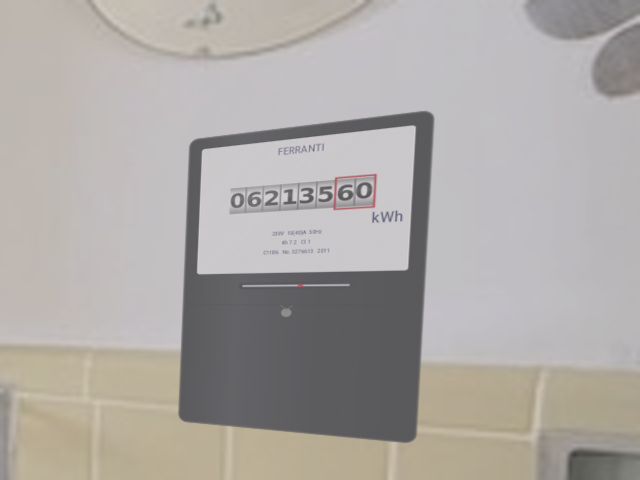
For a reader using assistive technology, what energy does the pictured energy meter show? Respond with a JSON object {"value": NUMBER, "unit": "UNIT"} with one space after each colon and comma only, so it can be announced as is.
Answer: {"value": 62135.60, "unit": "kWh"}
